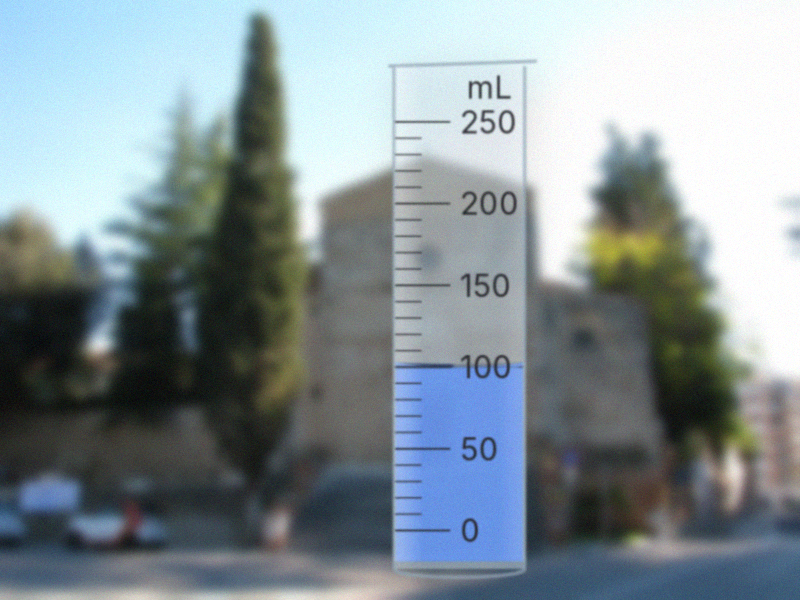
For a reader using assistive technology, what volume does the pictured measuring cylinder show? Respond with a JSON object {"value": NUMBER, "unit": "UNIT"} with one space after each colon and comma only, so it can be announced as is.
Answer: {"value": 100, "unit": "mL"}
